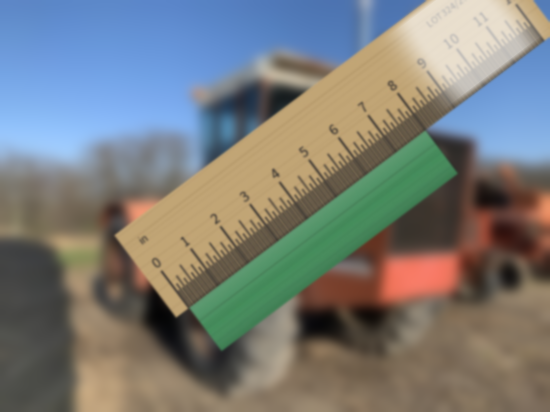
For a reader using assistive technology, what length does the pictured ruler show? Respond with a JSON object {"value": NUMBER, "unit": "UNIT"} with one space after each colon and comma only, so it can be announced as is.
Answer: {"value": 8, "unit": "in"}
